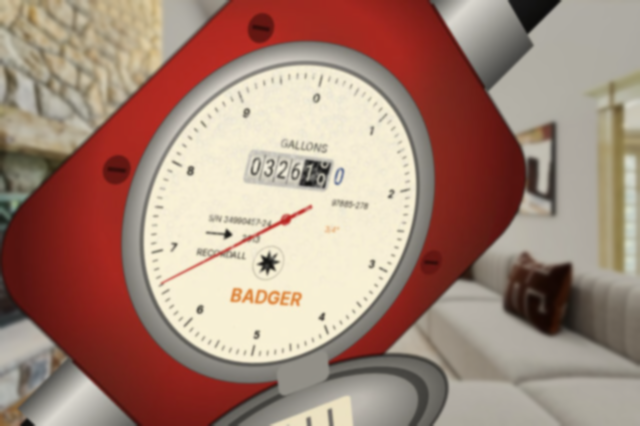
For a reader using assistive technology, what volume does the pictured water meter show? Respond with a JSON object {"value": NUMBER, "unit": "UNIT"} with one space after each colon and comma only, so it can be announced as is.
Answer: {"value": 326186.6, "unit": "gal"}
